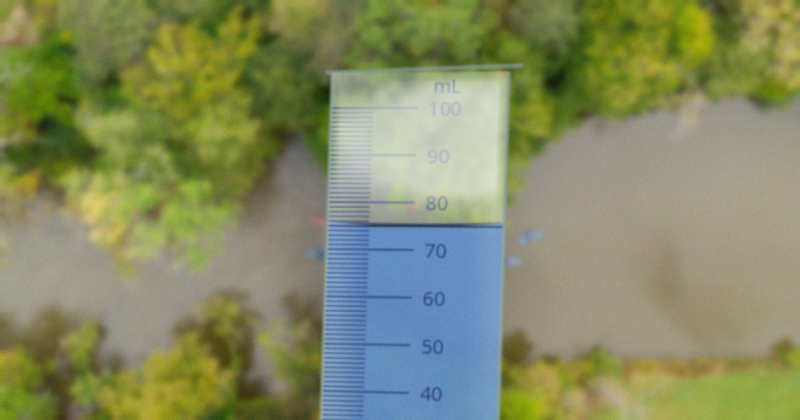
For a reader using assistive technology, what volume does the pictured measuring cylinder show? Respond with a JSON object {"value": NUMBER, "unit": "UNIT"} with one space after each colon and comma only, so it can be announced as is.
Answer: {"value": 75, "unit": "mL"}
